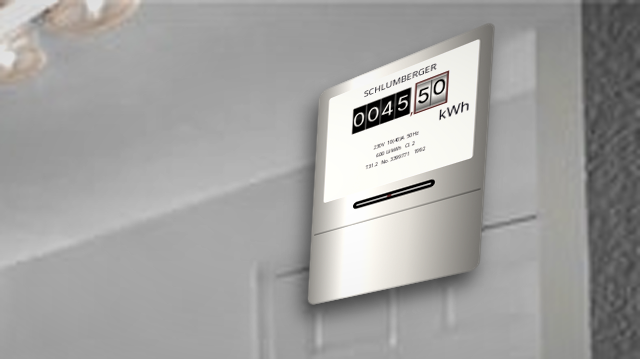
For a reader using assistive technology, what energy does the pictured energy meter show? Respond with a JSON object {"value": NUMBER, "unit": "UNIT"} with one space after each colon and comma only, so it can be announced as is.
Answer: {"value": 45.50, "unit": "kWh"}
